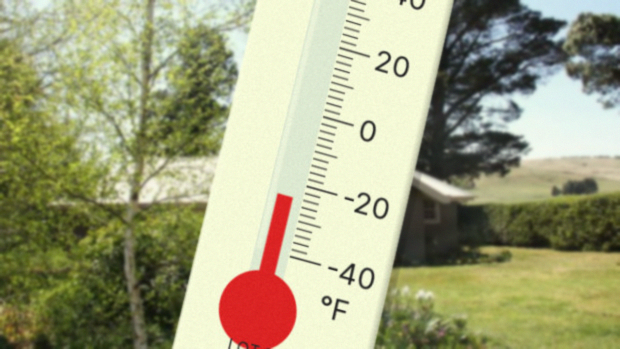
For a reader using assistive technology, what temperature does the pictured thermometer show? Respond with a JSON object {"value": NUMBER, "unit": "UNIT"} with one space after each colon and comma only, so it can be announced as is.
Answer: {"value": -24, "unit": "°F"}
